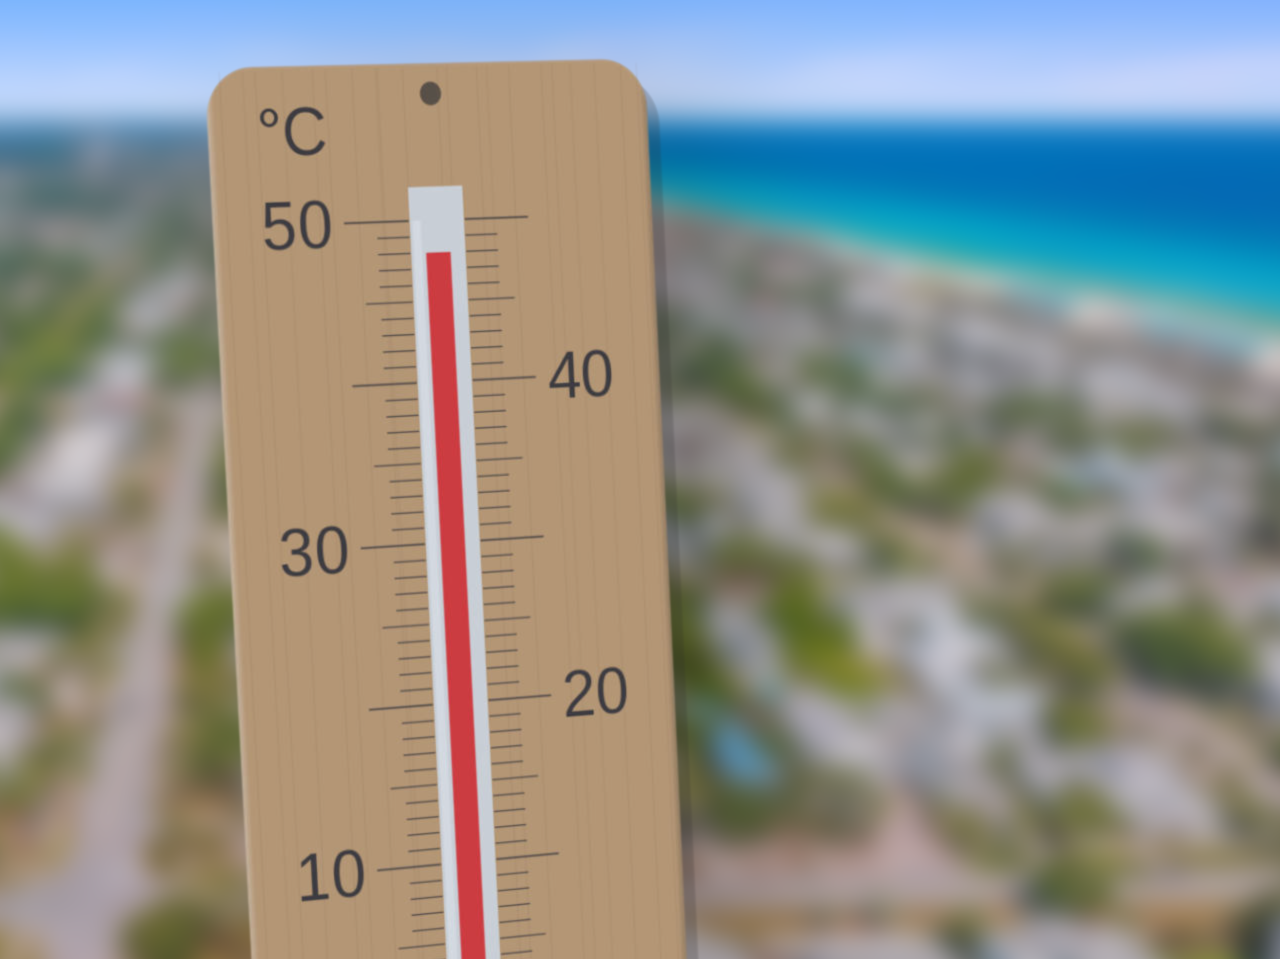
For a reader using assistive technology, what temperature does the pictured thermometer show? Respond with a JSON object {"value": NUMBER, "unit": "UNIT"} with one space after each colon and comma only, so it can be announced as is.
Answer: {"value": 48, "unit": "°C"}
